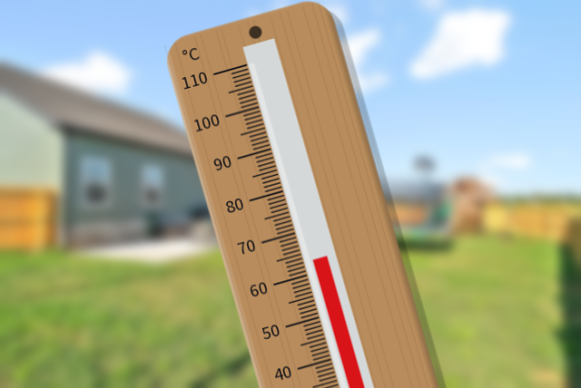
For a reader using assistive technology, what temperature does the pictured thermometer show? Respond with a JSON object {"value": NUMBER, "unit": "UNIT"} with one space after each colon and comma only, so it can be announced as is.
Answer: {"value": 63, "unit": "°C"}
